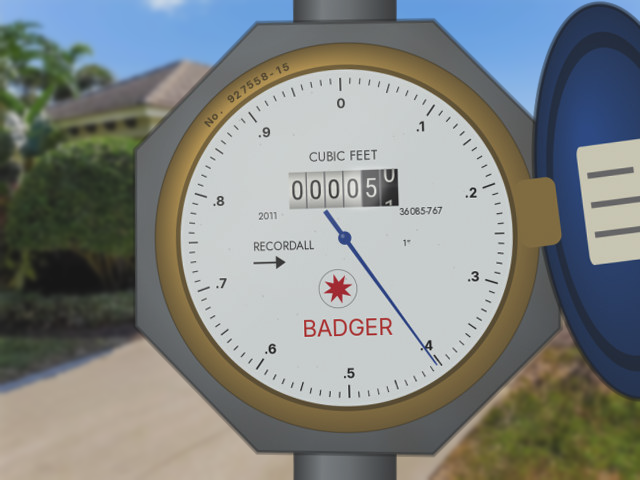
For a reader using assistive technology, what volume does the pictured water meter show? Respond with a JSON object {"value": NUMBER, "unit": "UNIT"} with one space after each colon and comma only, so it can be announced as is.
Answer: {"value": 50.40, "unit": "ft³"}
